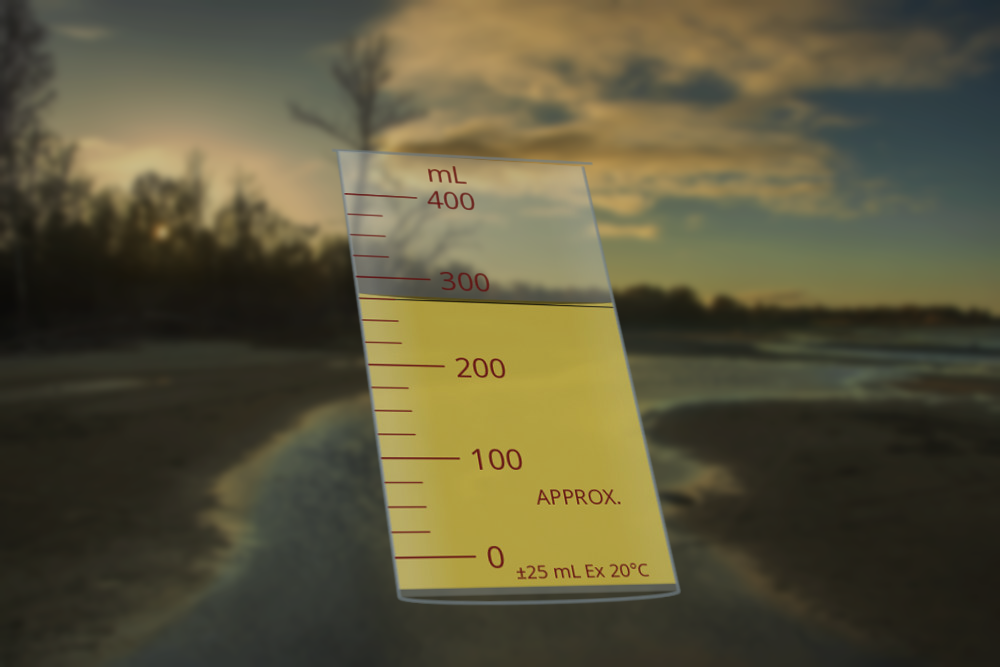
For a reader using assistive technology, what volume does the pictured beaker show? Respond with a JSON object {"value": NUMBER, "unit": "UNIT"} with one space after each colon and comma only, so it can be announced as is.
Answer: {"value": 275, "unit": "mL"}
